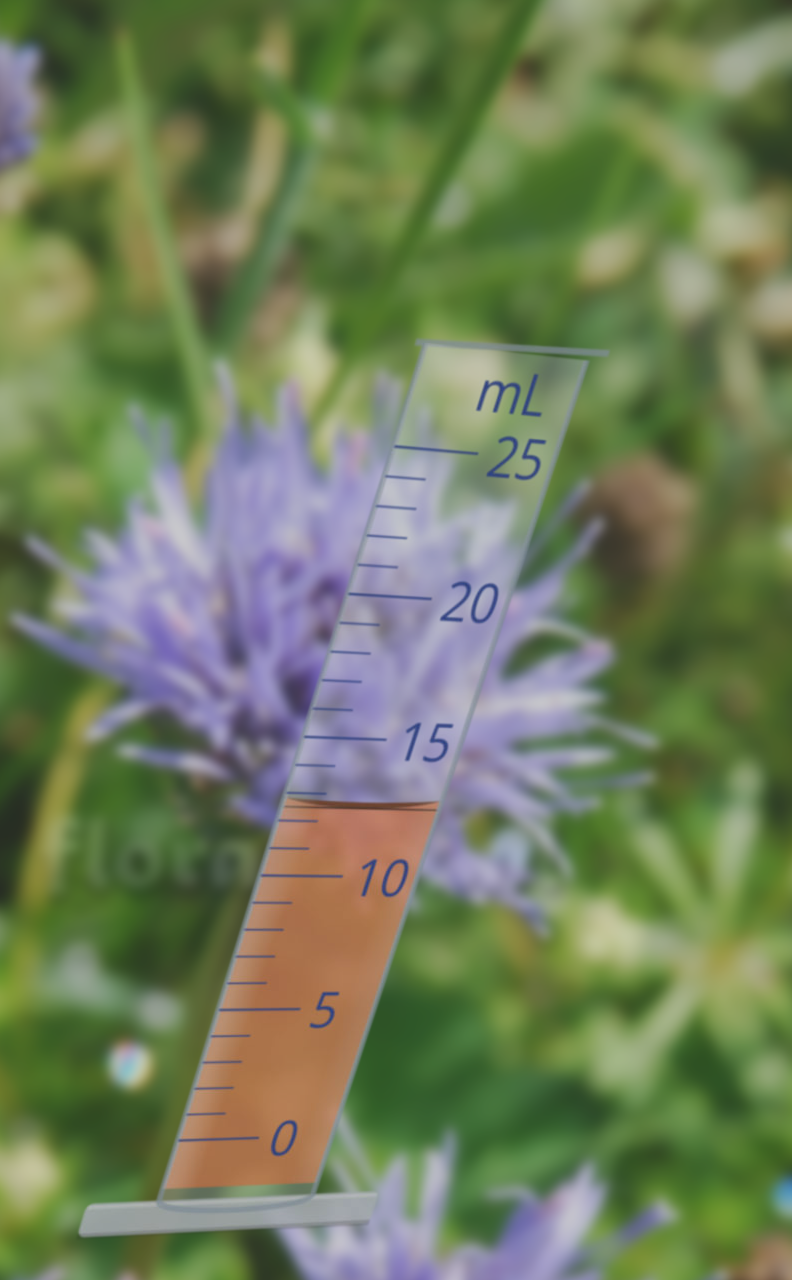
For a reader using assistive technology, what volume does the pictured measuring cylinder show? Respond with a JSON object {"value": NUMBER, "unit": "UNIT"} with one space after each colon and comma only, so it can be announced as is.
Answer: {"value": 12.5, "unit": "mL"}
